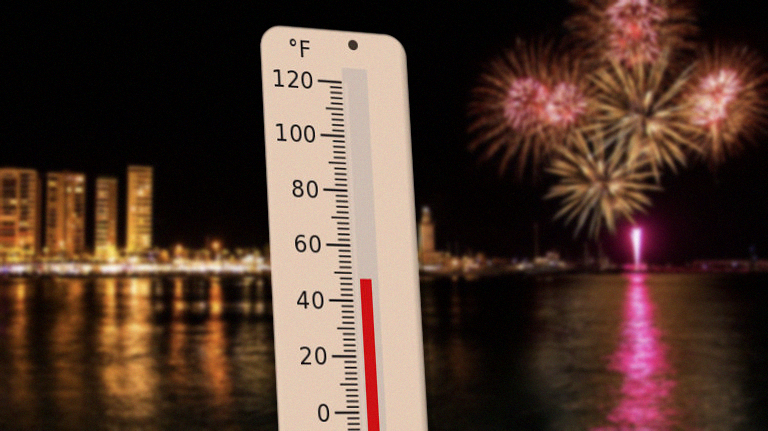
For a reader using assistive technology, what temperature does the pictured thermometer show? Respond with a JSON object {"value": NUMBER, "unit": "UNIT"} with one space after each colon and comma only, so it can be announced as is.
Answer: {"value": 48, "unit": "°F"}
